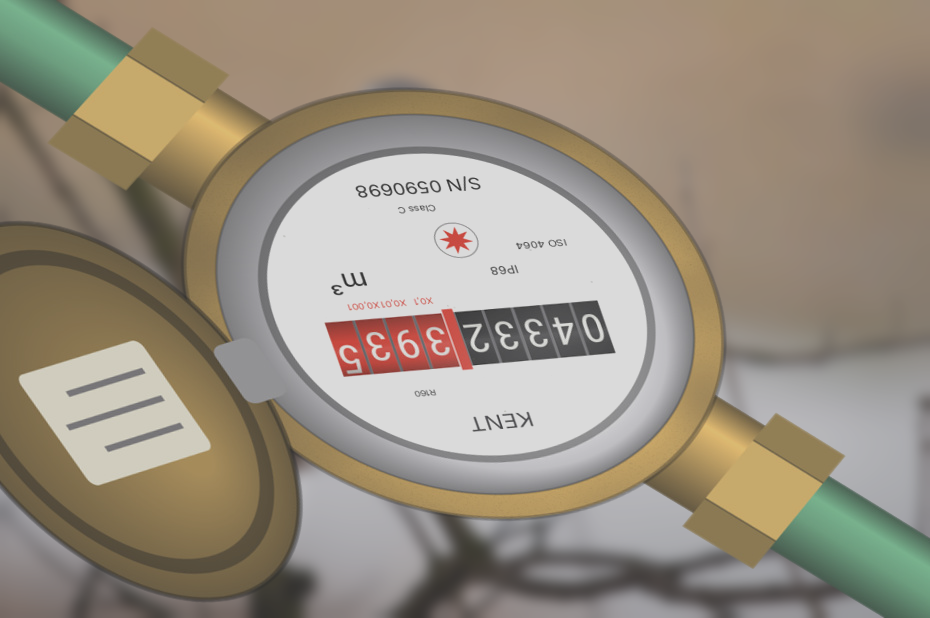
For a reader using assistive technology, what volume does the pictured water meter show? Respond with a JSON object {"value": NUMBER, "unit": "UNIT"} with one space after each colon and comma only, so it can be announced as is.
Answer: {"value": 4332.3935, "unit": "m³"}
